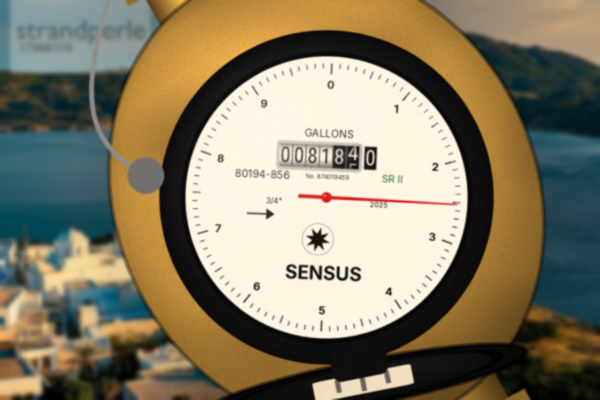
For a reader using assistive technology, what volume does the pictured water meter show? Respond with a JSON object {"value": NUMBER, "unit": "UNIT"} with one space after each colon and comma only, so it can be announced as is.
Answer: {"value": 81842.5, "unit": "gal"}
